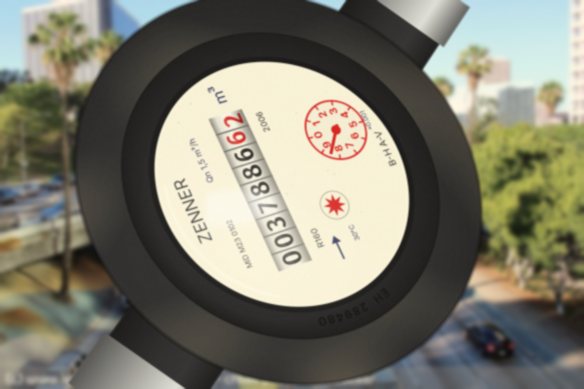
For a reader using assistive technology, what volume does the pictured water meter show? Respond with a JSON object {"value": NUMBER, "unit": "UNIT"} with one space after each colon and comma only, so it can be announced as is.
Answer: {"value": 37886.618, "unit": "m³"}
